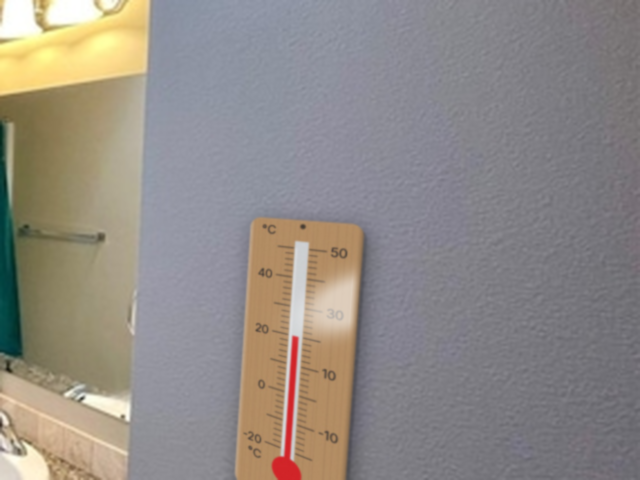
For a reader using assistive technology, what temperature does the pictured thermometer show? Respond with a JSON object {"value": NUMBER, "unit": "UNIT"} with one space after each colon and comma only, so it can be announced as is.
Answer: {"value": 20, "unit": "°C"}
